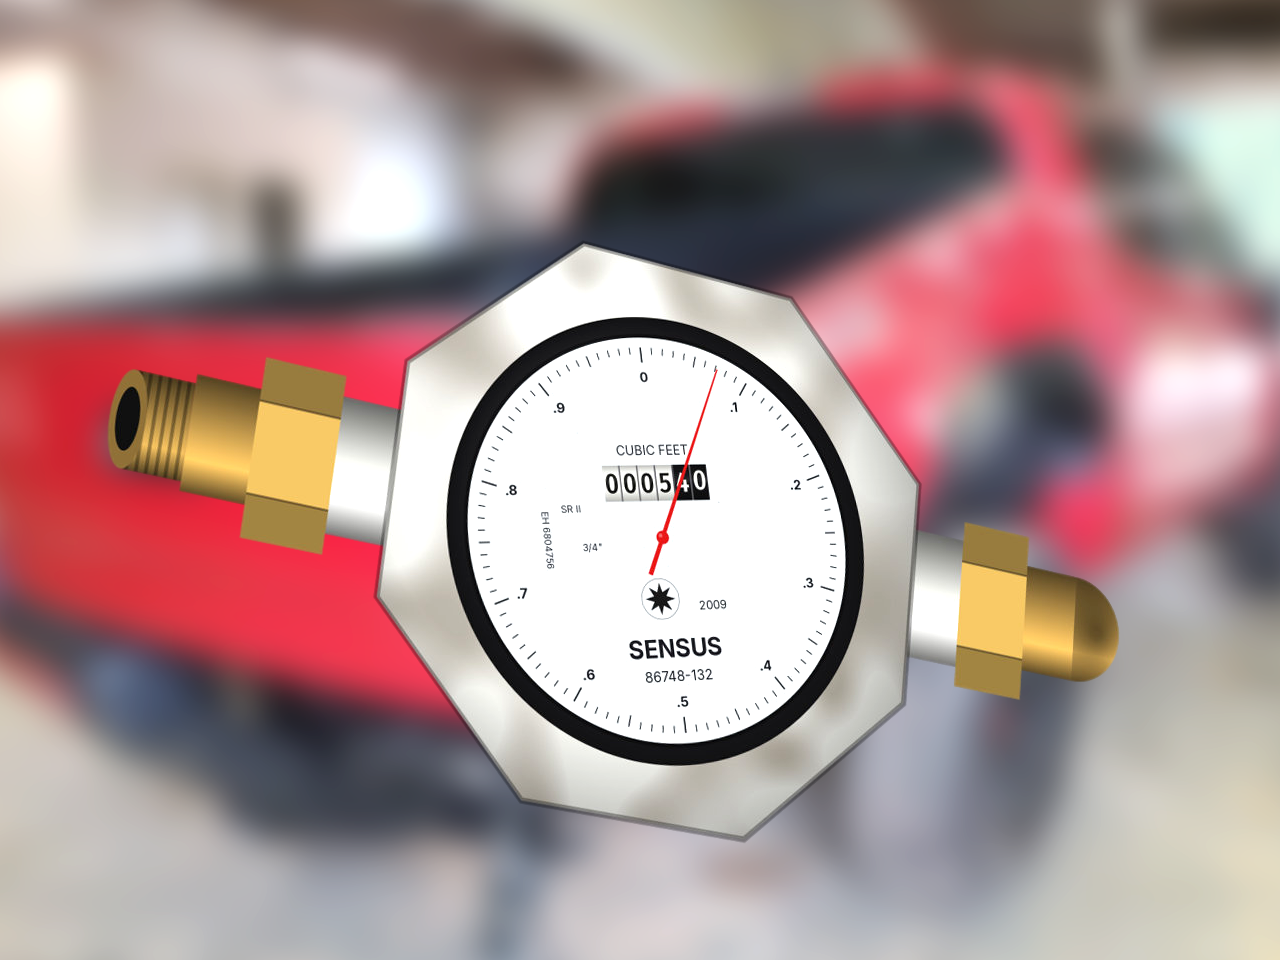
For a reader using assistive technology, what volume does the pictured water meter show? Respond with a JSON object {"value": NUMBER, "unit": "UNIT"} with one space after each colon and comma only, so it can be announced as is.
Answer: {"value": 540.07, "unit": "ft³"}
